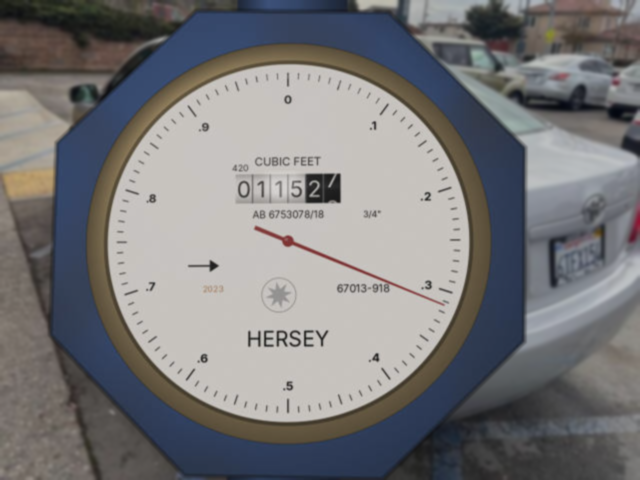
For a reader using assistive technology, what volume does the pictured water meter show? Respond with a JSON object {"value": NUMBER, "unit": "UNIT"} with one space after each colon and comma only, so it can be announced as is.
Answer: {"value": 11527.31, "unit": "ft³"}
